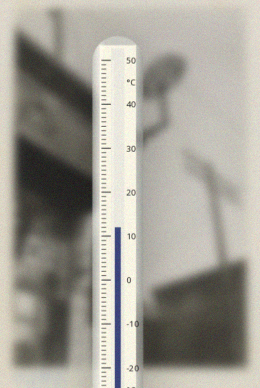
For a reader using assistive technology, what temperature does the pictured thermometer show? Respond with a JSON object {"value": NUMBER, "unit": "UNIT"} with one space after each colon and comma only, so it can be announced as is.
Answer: {"value": 12, "unit": "°C"}
